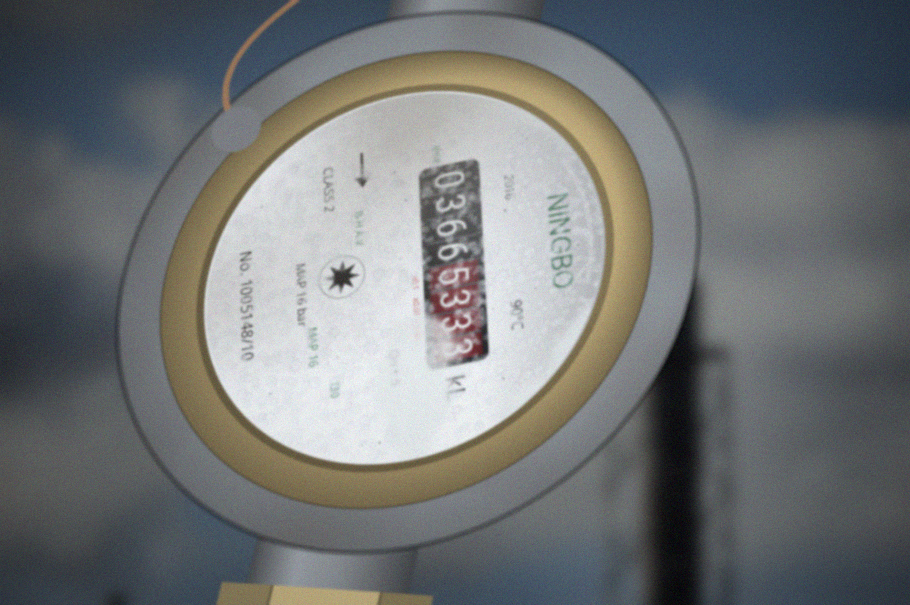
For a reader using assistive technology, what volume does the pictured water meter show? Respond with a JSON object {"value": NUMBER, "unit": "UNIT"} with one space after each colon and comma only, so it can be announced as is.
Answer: {"value": 366.5333, "unit": "kL"}
